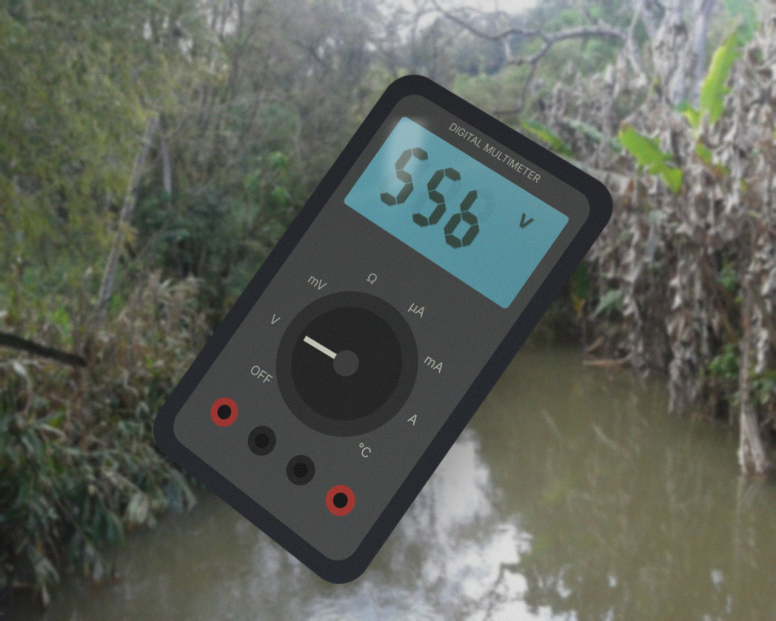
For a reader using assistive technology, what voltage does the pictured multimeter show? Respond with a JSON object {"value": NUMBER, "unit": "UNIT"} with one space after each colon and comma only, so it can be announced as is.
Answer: {"value": 556, "unit": "V"}
